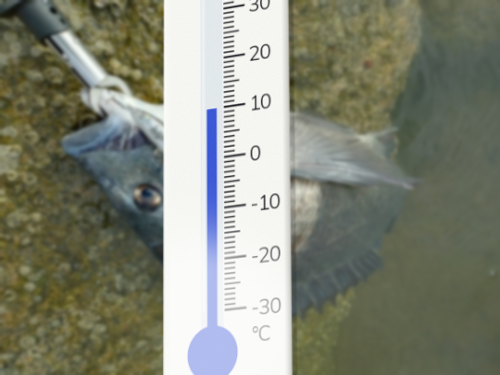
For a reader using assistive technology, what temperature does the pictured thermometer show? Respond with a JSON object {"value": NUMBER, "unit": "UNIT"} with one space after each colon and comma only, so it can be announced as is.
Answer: {"value": 10, "unit": "°C"}
